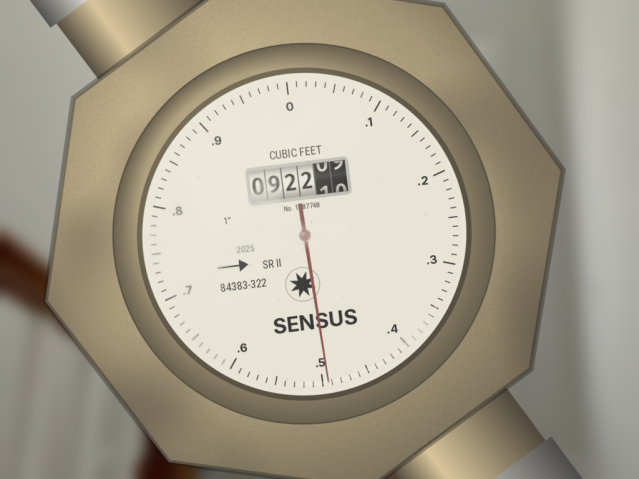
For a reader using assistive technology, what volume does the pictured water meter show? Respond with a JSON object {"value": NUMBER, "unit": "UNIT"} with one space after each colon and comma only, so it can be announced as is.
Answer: {"value": 92209.49, "unit": "ft³"}
